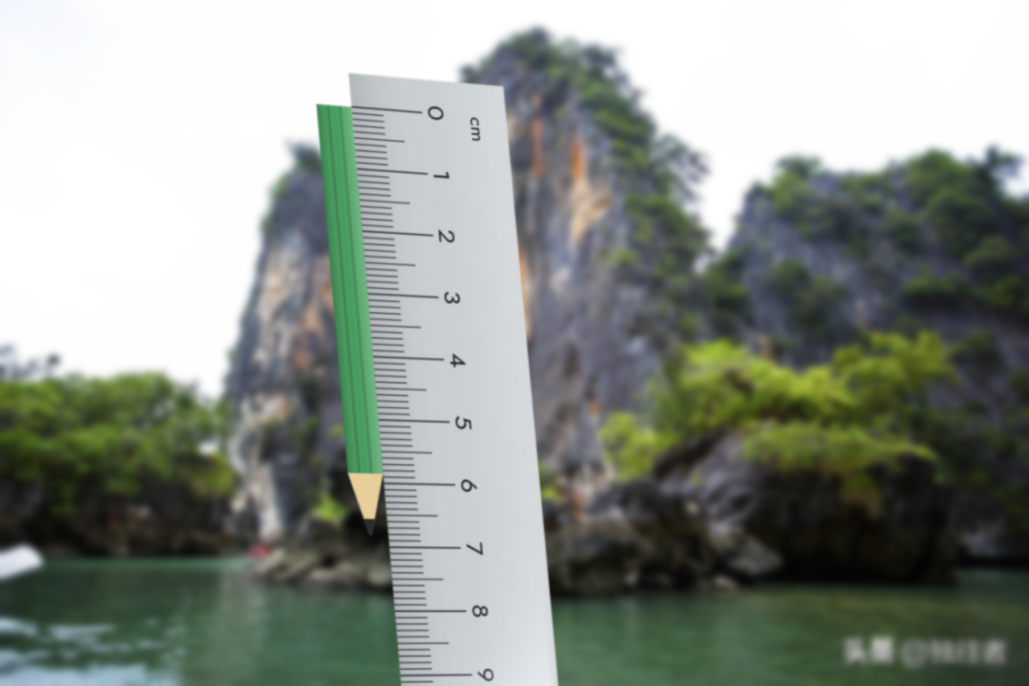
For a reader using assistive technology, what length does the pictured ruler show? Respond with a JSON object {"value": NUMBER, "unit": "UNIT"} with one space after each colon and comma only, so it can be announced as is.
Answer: {"value": 6.8, "unit": "cm"}
